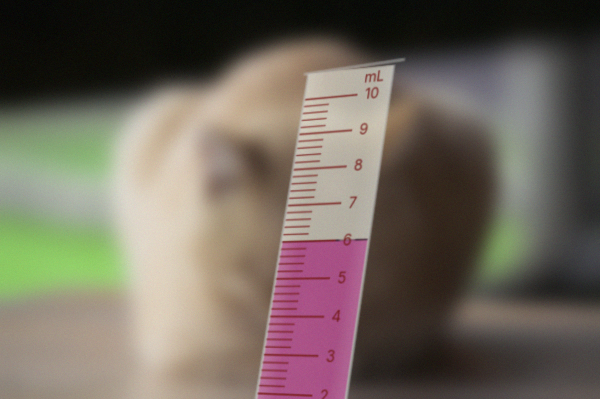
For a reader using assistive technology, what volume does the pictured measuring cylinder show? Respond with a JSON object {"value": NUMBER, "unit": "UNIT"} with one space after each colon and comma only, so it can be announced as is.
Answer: {"value": 6, "unit": "mL"}
